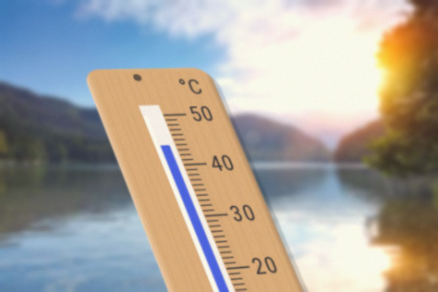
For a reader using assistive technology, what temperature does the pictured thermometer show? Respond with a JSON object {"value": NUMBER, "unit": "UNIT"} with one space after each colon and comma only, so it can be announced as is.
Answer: {"value": 44, "unit": "°C"}
